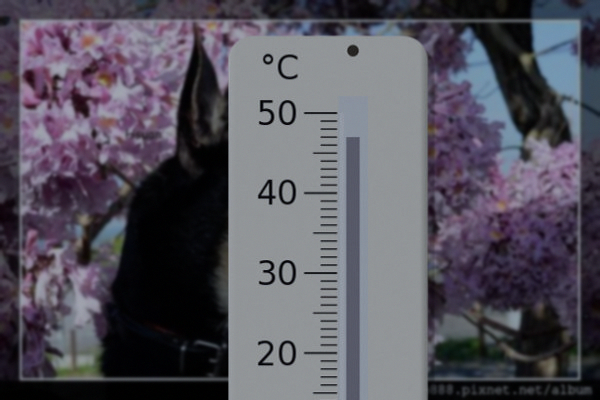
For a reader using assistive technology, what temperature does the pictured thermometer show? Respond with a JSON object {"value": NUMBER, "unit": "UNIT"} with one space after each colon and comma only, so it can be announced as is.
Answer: {"value": 47, "unit": "°C"}
